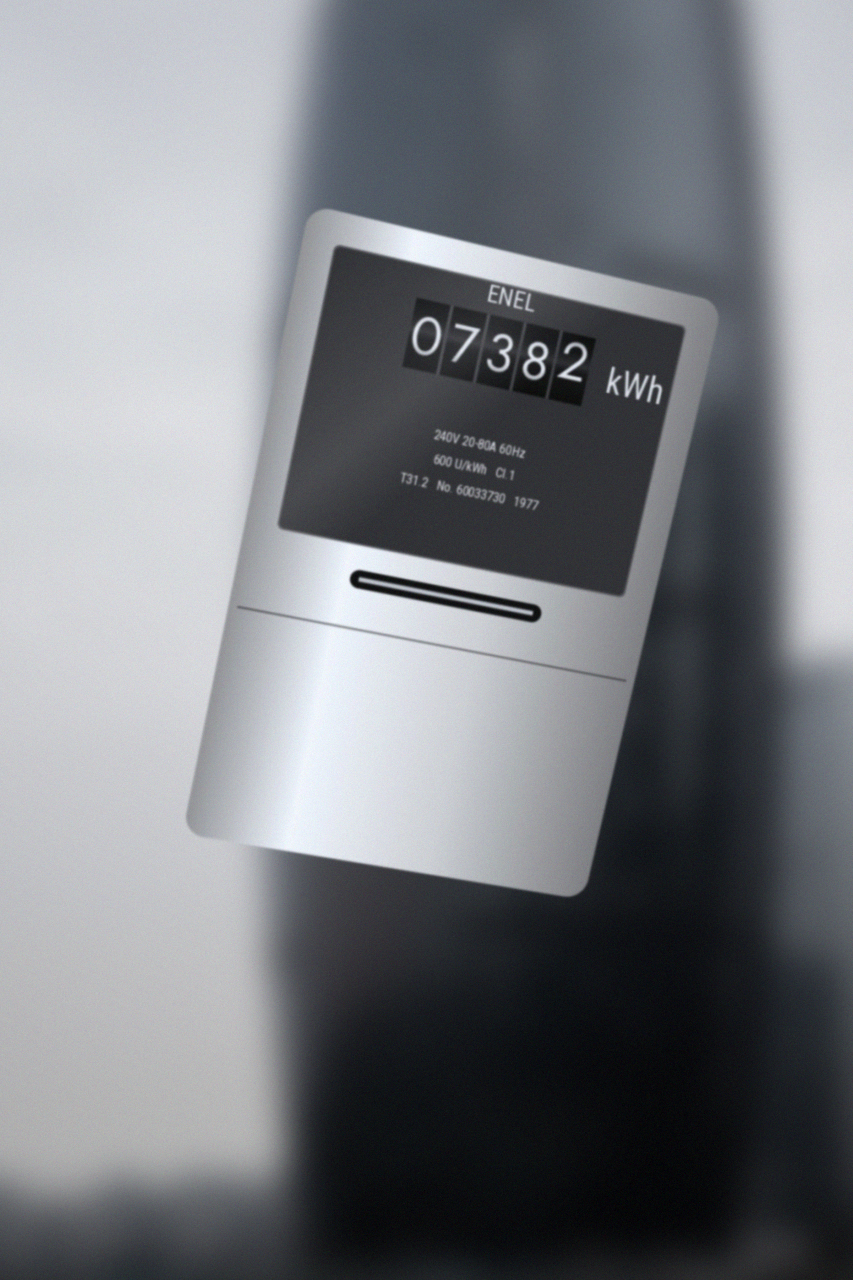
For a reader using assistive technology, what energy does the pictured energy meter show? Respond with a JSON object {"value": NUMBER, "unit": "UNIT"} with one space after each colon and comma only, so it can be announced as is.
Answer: {"value": 7382, "unit": "kWh"}
